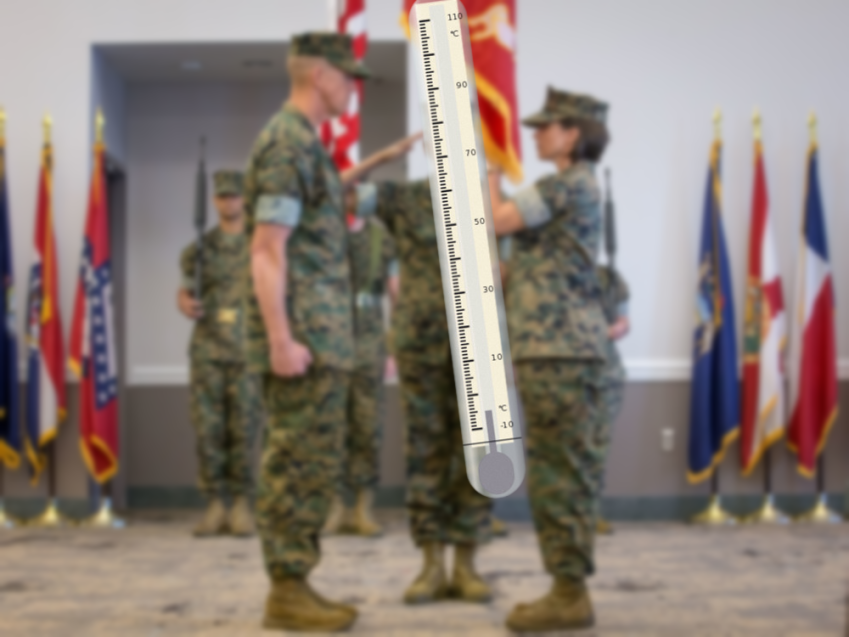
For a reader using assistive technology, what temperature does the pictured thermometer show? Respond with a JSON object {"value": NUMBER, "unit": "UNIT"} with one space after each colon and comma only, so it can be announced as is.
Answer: {"value": -5, "unit": "°C"}
